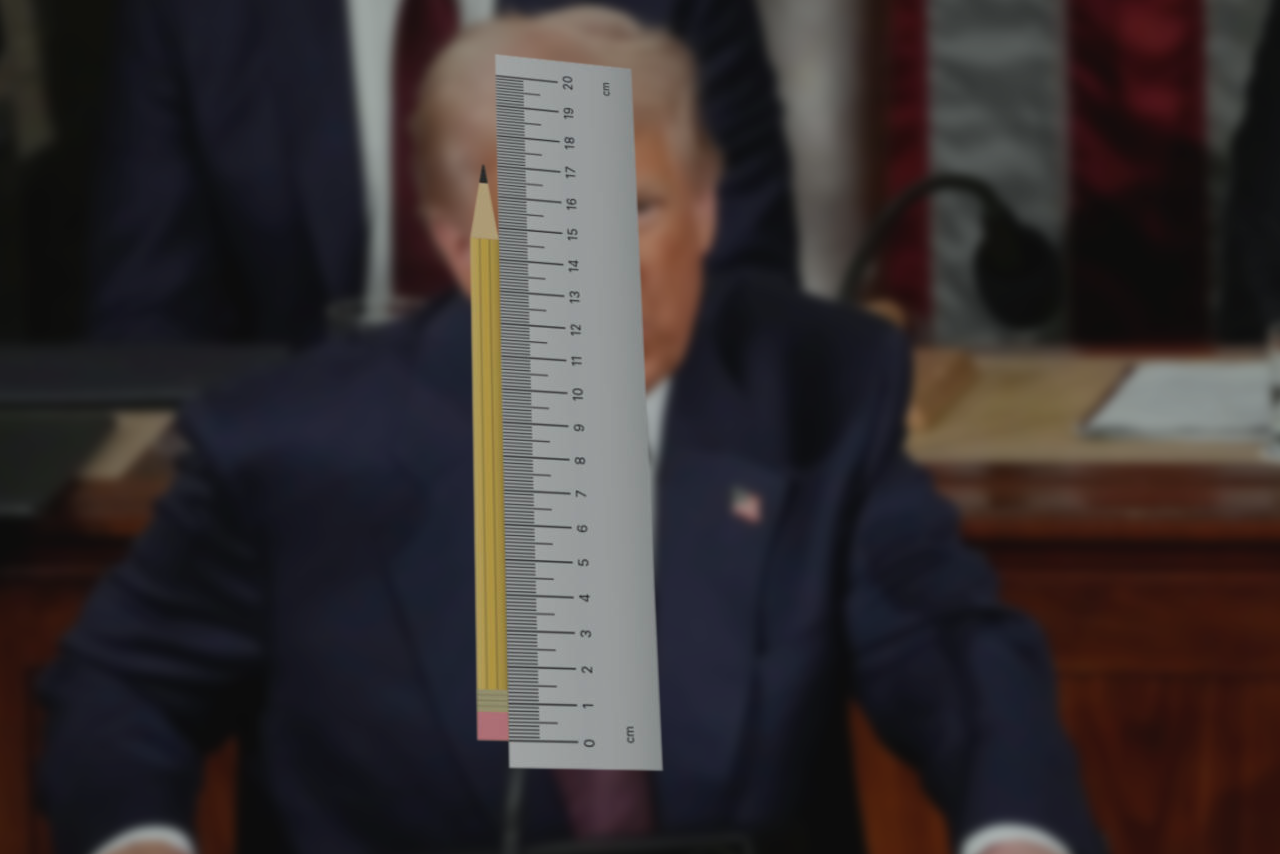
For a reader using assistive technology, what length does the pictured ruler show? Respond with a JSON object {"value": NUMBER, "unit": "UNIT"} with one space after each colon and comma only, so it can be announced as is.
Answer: {"value": 17, "unit": "cm"}
